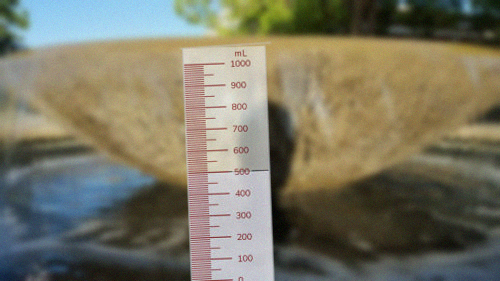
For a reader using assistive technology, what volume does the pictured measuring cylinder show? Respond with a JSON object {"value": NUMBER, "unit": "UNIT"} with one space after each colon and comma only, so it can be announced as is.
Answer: {"value": 500, "unit": "mL"}
